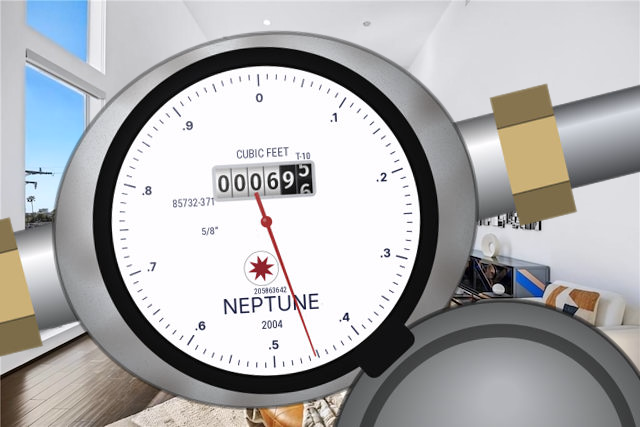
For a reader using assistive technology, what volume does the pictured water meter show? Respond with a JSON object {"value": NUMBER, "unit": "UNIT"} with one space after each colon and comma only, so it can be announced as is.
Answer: {"value": 695.45, "unit": "ft³"}
